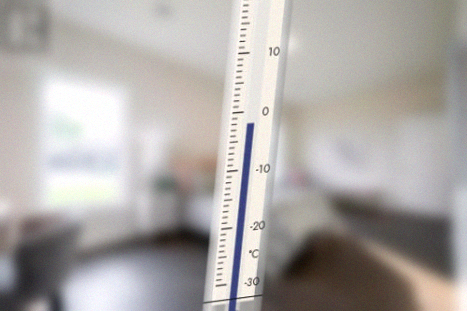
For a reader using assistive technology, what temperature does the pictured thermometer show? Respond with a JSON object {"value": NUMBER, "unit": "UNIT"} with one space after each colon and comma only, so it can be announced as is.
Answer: {"value": -2, "unit": "°C"}
